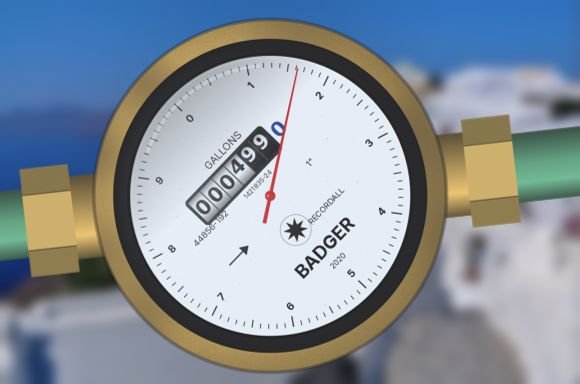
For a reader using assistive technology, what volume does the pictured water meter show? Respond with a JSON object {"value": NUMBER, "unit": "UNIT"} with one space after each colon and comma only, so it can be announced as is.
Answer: {"value": 4991.6, "unit": "gal"}
